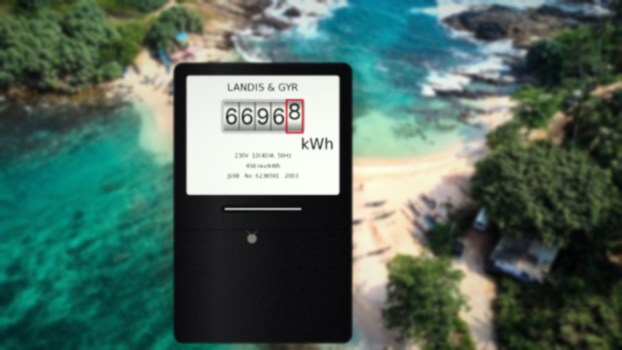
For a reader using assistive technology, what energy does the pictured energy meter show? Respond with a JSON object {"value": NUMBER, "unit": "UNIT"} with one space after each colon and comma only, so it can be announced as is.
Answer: {"value": 6696.8, "unit": "kWh"}
